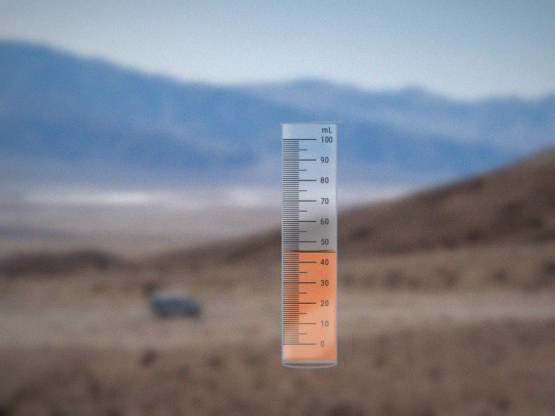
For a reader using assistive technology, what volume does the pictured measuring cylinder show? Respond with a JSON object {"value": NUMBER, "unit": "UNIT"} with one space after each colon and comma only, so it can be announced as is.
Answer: {"value": 45, "unit": "mL"}
